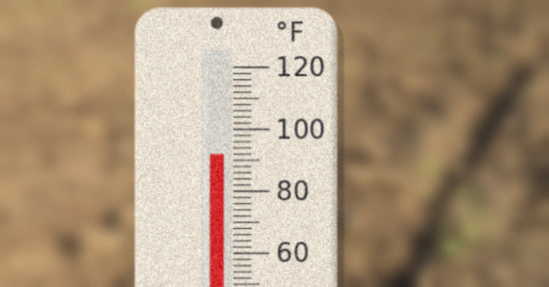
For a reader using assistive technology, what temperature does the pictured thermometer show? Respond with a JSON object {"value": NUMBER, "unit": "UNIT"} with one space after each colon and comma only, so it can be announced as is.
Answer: {"value": 92, "unit": "°F"}
